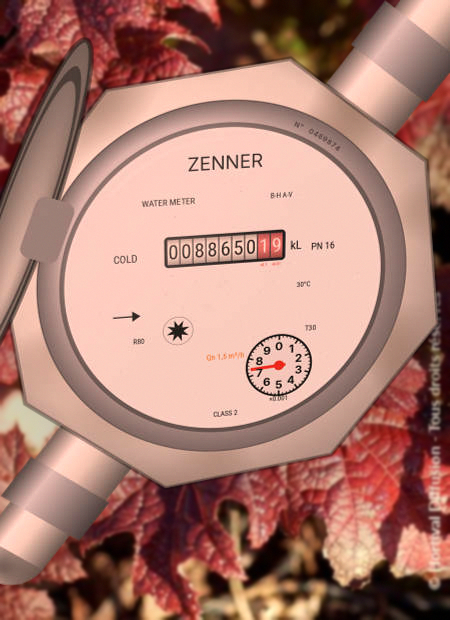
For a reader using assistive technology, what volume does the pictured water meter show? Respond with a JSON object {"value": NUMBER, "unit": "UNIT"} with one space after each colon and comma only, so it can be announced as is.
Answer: {"value": 88650.197, "unit": "kL"}
